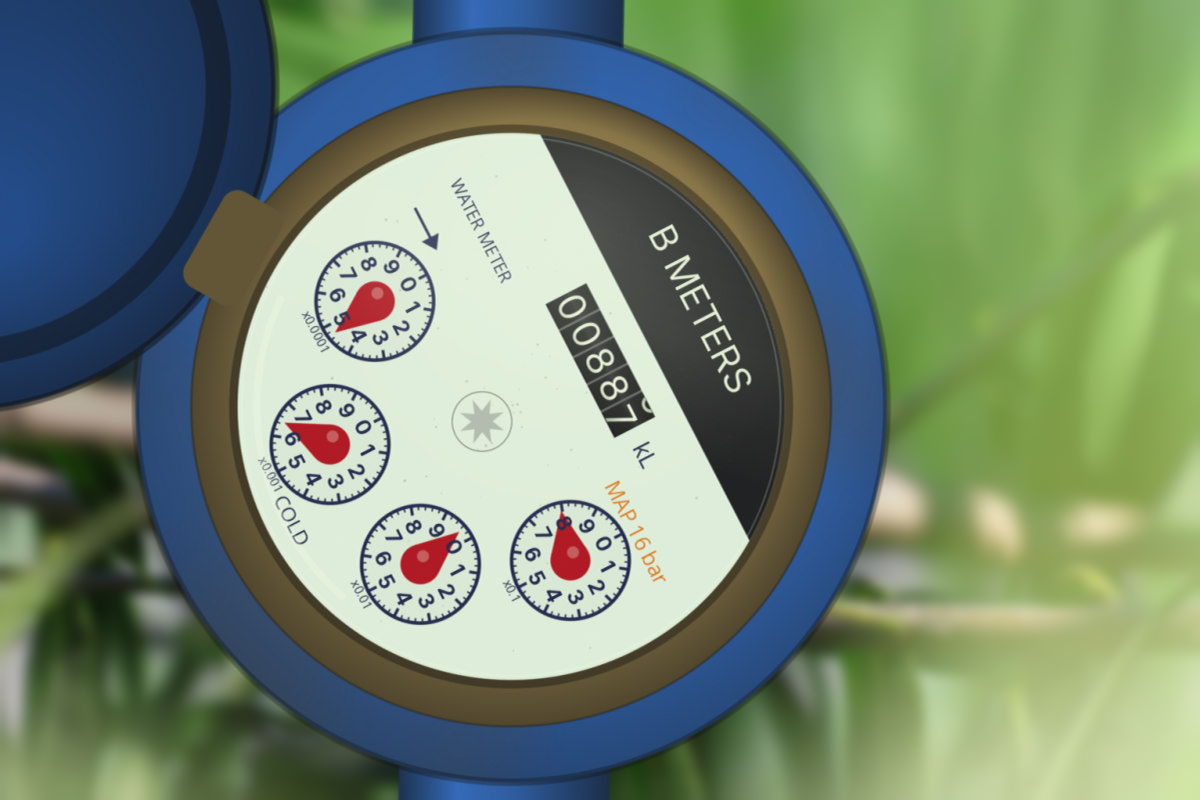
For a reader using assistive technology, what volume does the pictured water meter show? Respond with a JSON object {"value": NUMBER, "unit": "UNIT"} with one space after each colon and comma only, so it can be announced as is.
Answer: {"value": 886.7964, "unit": "kL"}
